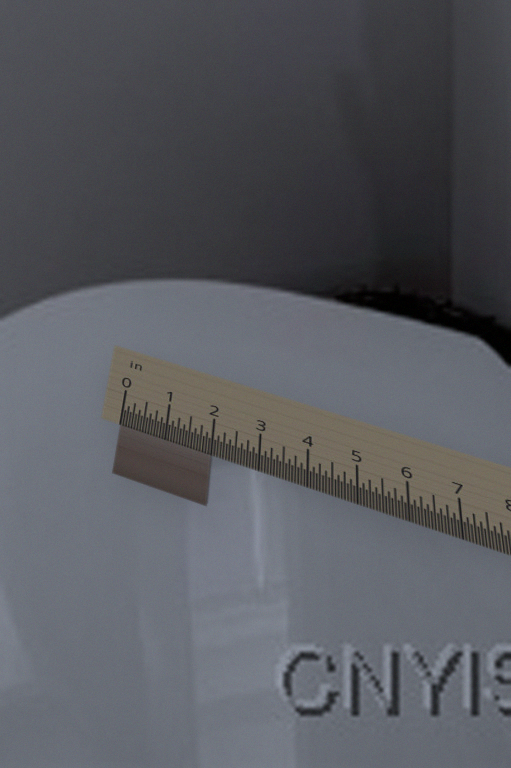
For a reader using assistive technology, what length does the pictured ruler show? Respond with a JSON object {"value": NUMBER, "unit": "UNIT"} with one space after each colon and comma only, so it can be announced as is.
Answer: {"value": 2, "unit": "in"}
